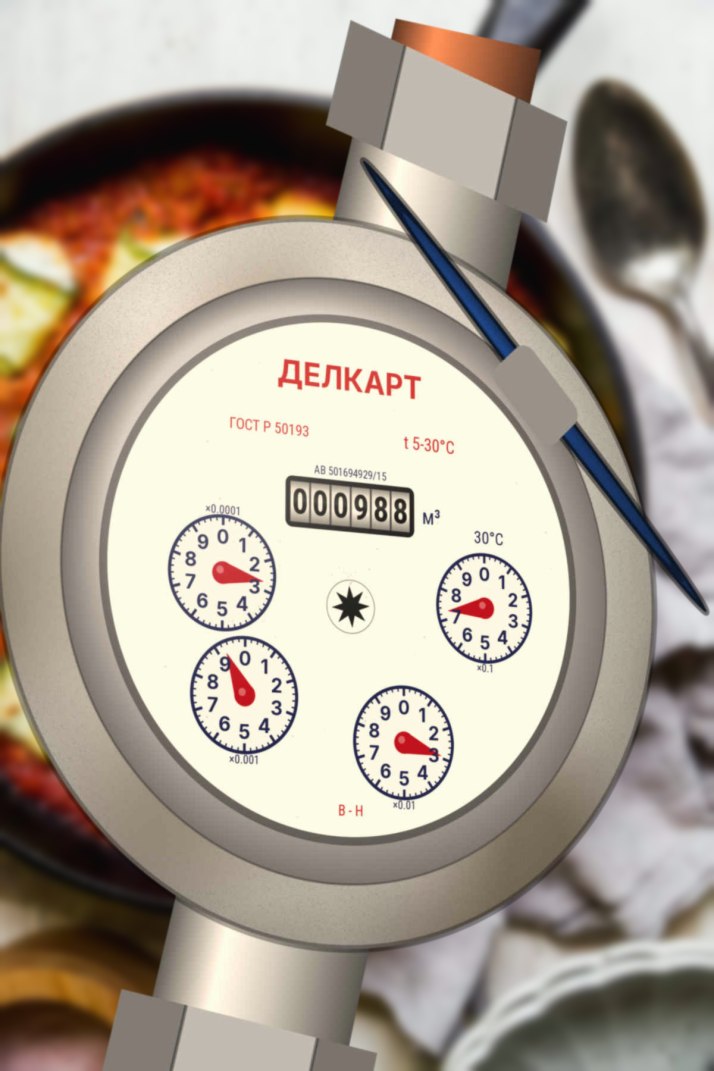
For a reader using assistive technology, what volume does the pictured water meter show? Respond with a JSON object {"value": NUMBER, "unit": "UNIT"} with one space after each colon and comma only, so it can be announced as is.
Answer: {"value": 988.7292, "unit": "m³"}
